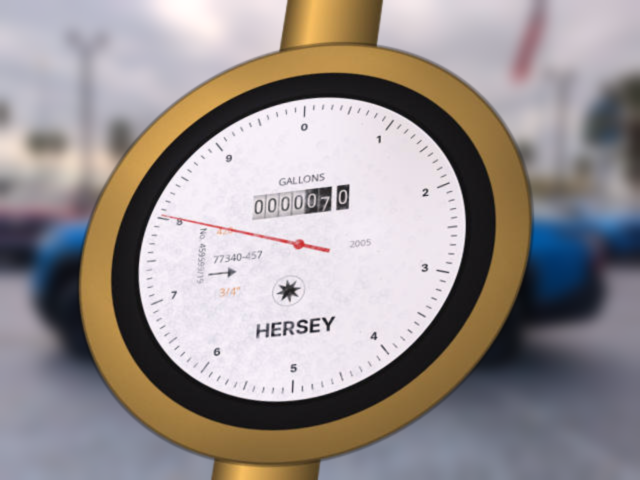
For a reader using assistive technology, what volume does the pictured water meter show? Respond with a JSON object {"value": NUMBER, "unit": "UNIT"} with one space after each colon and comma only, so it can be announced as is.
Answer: {"value": 68.0, "unit": "gal"}
